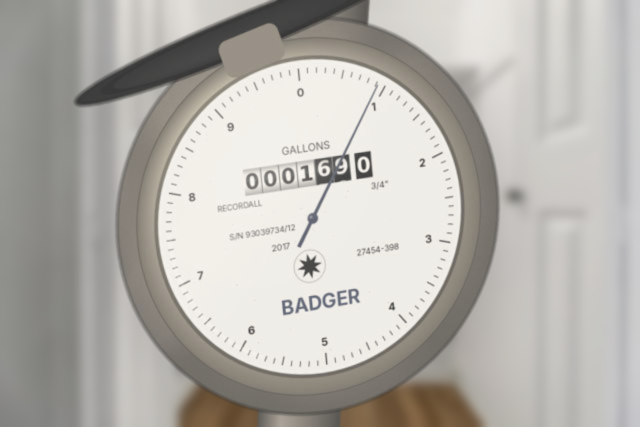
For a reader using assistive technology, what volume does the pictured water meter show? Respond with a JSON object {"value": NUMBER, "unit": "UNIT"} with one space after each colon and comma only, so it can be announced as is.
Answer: {"value": 1690.9, "unit": "gal"}
